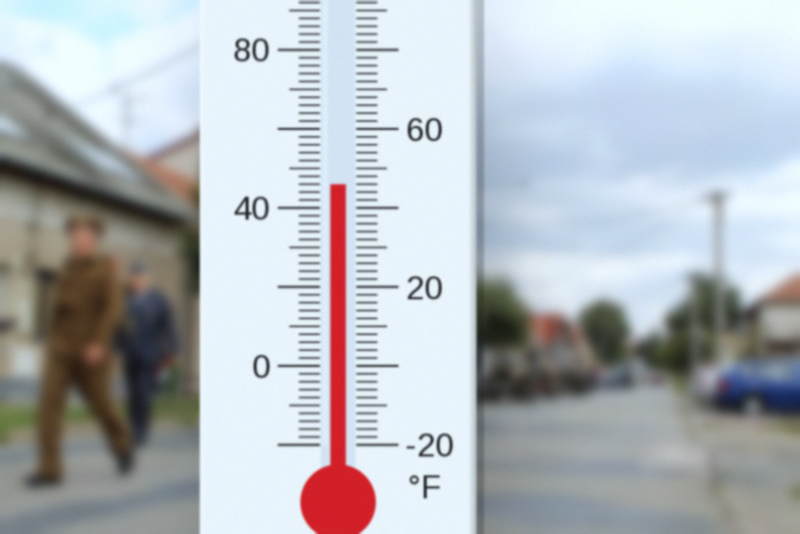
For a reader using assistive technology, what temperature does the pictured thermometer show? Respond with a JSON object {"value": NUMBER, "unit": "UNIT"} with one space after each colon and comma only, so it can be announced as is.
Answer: {"value": 46, "unit": "°F"}
